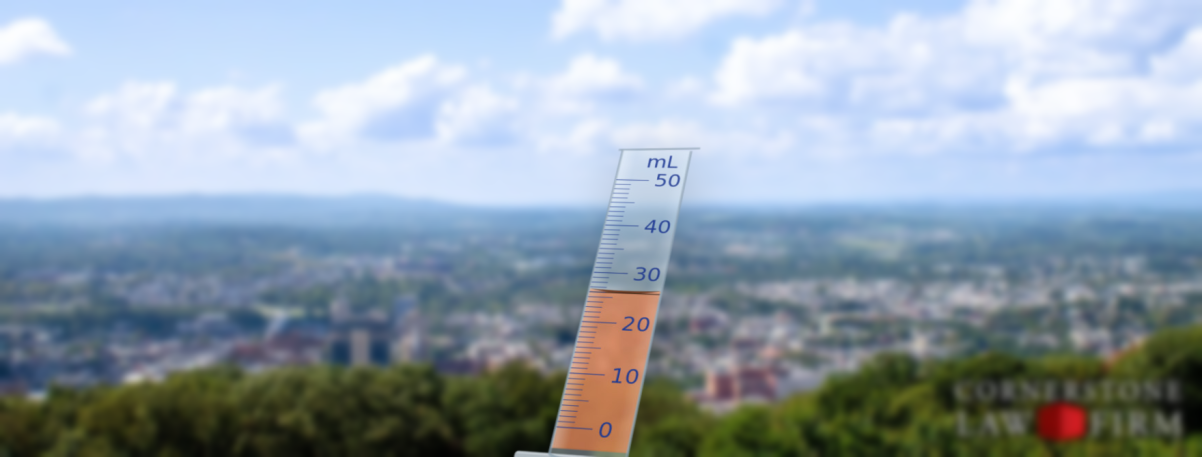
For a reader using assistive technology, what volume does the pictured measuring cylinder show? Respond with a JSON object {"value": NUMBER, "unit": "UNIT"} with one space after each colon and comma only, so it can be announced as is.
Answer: {"value": 26, "unit": "mL"}
